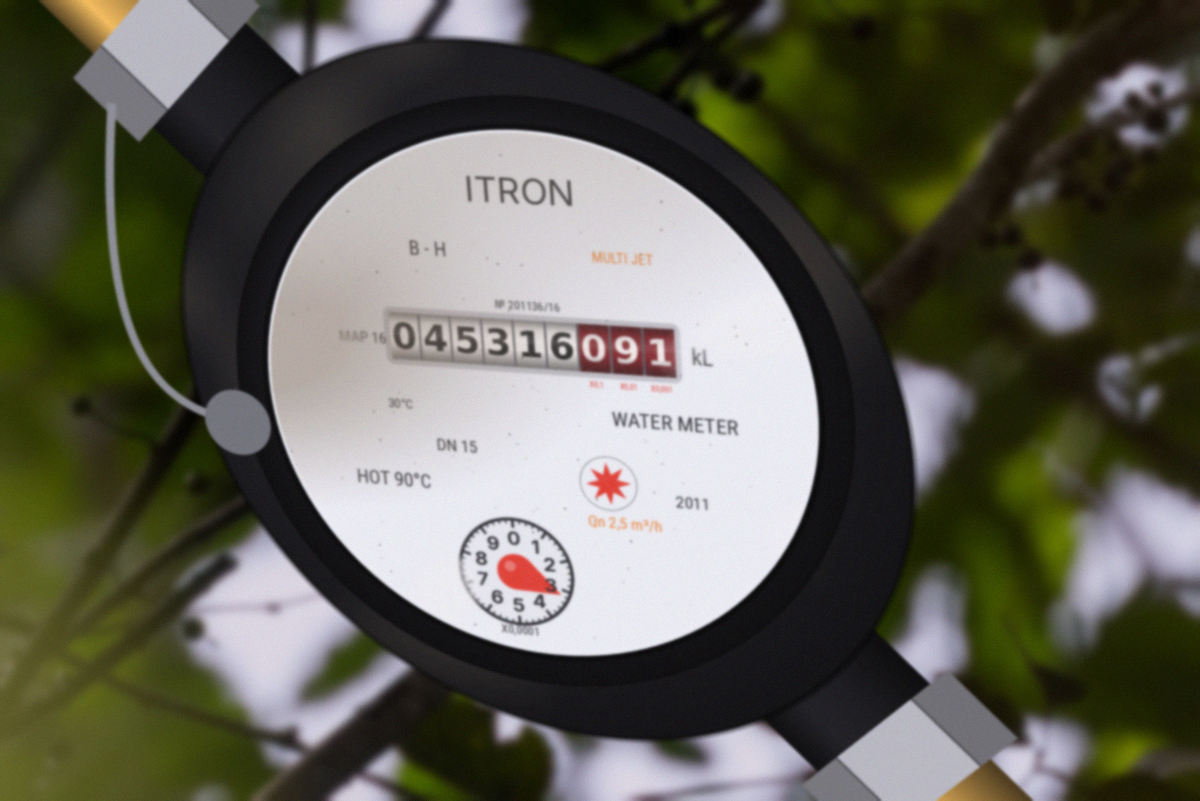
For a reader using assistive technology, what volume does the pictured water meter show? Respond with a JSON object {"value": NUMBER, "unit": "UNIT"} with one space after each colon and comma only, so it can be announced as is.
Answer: {"value": 45316.0913, "unit": "kL"}
